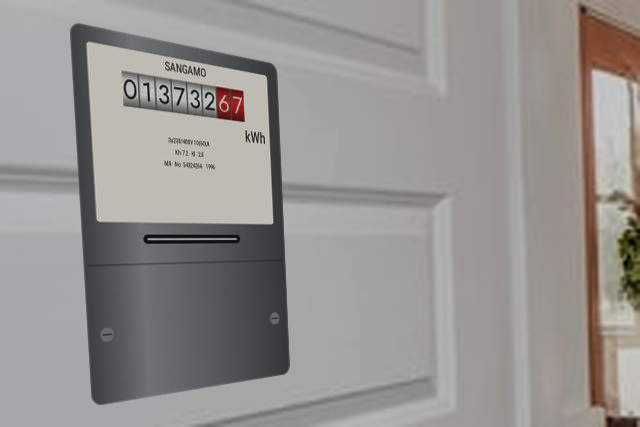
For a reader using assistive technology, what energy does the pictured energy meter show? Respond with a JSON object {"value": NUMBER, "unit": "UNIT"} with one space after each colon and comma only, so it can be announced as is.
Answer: {"value": 13732.67, "unit": "kWh"}
